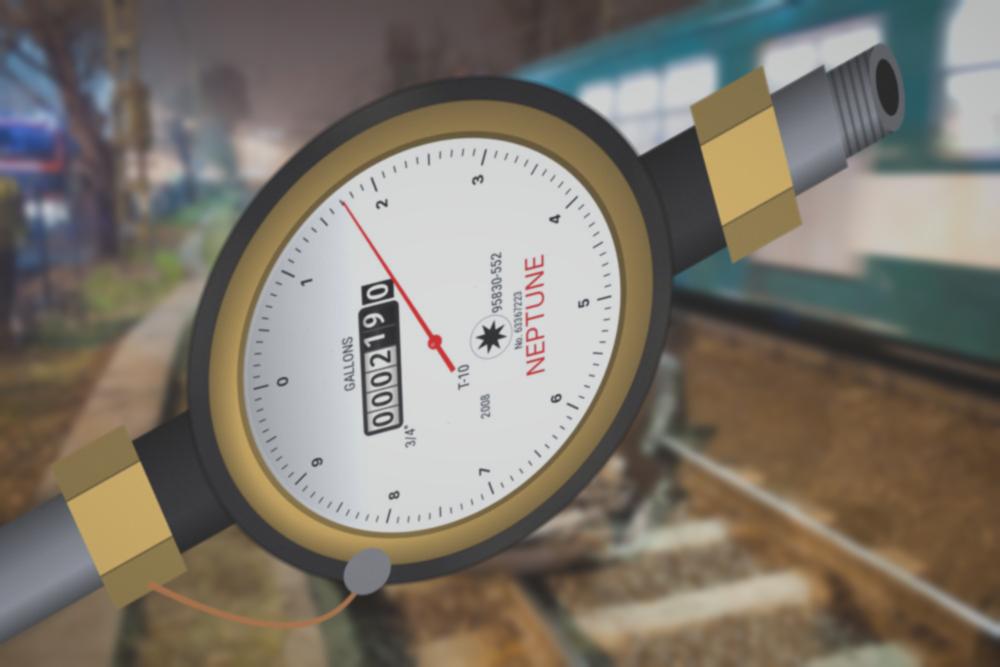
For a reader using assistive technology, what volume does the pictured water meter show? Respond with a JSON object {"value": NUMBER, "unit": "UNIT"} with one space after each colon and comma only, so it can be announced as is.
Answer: {"value": 2191.7, "unit": "gal"}
